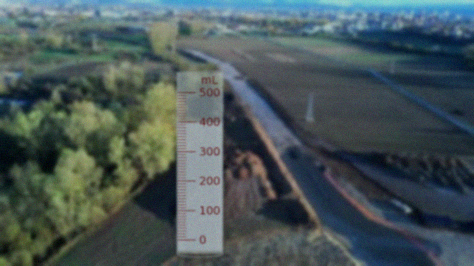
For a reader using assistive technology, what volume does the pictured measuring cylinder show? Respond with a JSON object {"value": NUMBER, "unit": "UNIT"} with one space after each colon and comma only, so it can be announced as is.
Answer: {"value": 400, "unit": "mL"}
